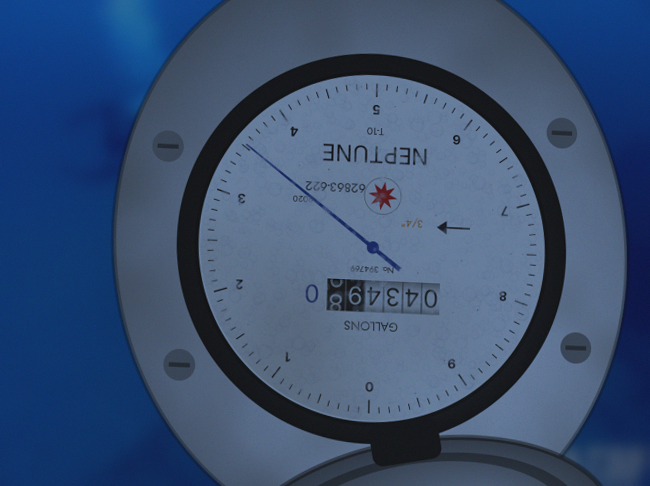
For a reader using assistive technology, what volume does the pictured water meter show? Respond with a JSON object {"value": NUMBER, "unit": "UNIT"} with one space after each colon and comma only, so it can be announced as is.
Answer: {"value": 434983.5, "unit": "gal"}
